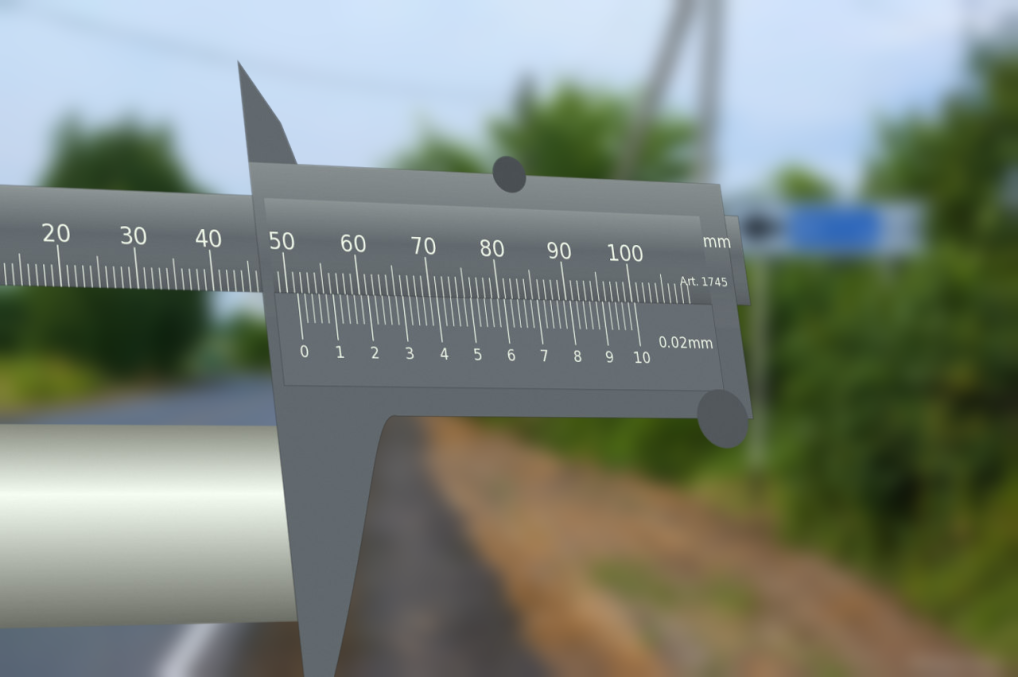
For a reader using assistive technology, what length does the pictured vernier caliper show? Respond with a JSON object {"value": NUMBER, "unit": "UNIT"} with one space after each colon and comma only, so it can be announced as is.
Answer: {"value": 51.4, "unit": "mm"}
